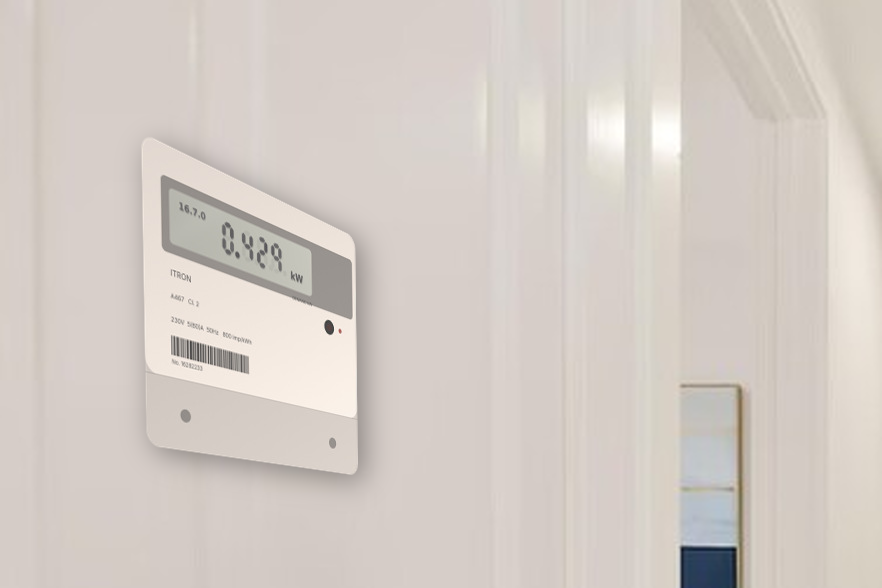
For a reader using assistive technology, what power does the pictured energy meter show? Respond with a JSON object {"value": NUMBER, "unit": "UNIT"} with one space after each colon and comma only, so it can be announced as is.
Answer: {"value": 0.429, "unit": "kW"}
